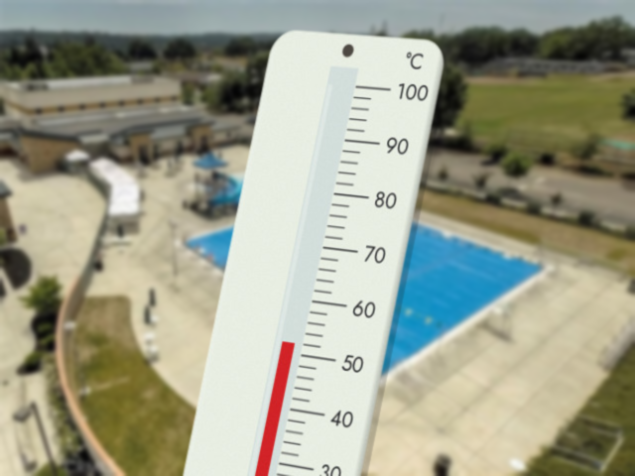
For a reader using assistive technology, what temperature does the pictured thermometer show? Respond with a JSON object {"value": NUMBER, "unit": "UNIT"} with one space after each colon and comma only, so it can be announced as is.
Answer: {"value": 52, "unit": "°C"}
